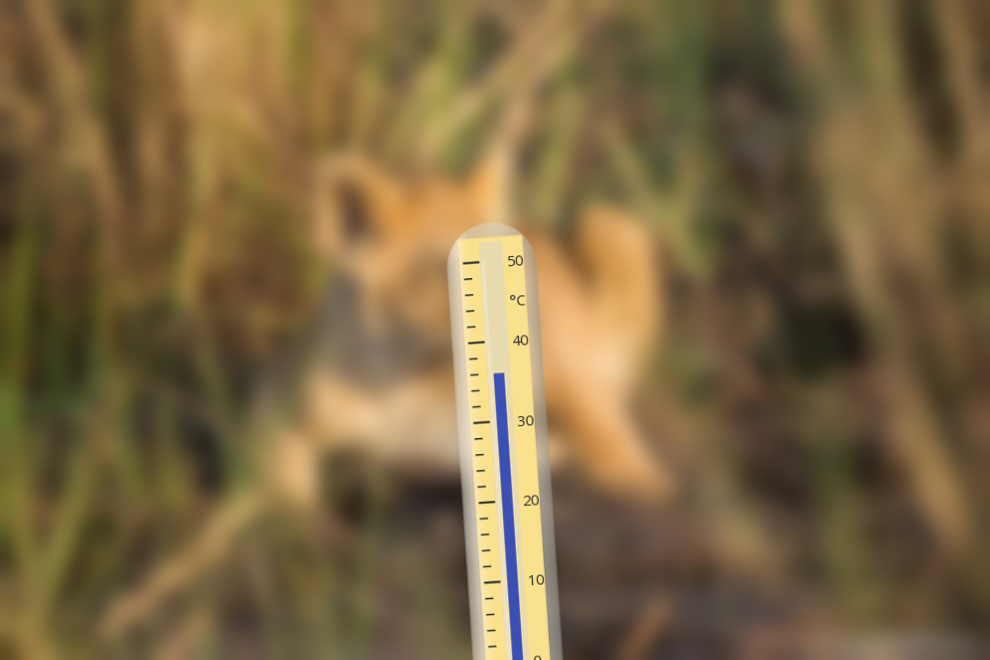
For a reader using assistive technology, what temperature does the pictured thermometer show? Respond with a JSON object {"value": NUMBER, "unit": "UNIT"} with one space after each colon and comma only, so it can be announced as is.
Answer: {"value": 36, "unit": "°C"}
